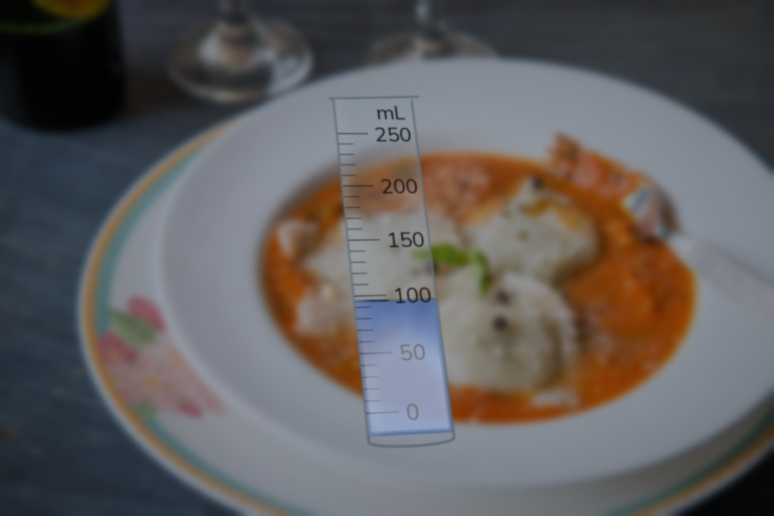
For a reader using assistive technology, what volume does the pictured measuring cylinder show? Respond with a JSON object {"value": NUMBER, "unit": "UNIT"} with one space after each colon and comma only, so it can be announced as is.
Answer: {"value": 95, "unit": "mL"}
